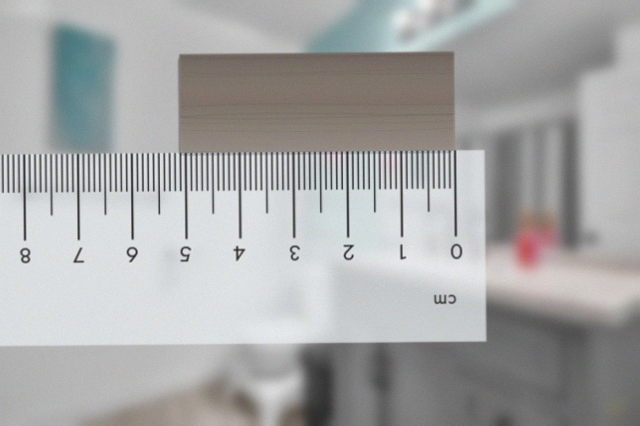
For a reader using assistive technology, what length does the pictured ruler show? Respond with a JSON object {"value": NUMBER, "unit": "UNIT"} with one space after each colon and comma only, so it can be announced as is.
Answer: {"value": 5.1, "unit": "cm"}
